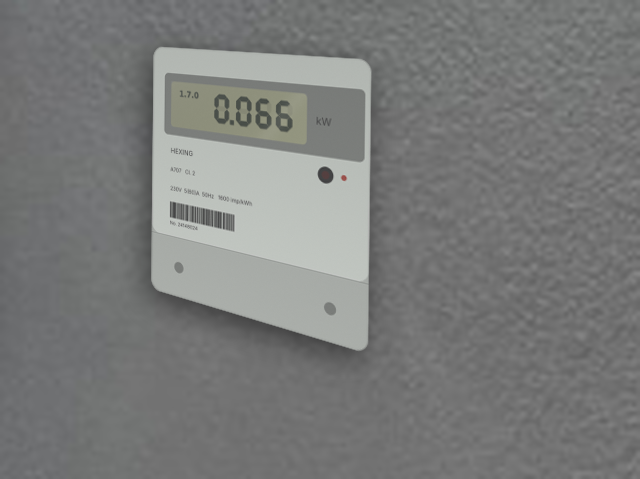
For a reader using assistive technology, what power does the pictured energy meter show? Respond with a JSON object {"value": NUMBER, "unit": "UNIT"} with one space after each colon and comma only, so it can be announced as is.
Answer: {"value": 0.066, "unit": "kW"}
